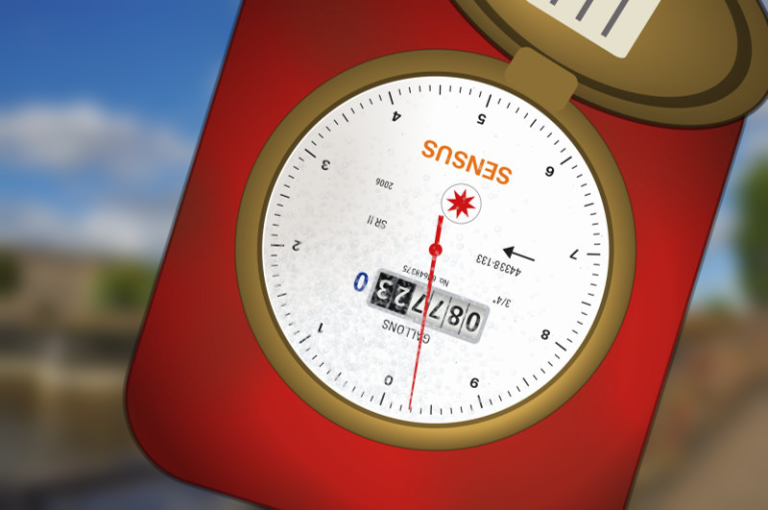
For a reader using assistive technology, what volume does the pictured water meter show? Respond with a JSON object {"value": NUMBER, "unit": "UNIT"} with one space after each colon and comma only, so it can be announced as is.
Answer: {"value": 877229.7, "unit": "gal"}
